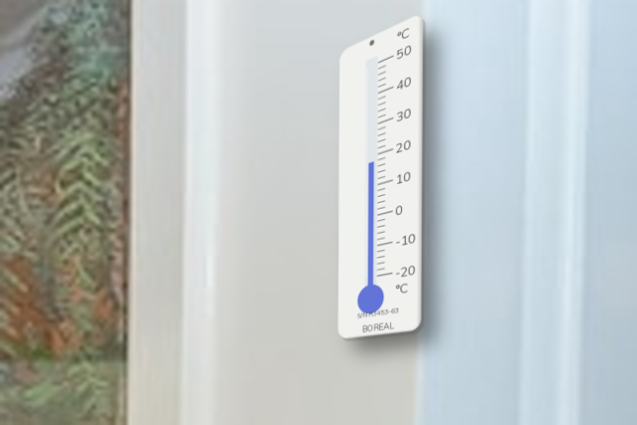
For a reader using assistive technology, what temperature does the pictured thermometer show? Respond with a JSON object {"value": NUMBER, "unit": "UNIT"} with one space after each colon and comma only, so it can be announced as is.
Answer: {"value": 18, "unit": "°C"}
